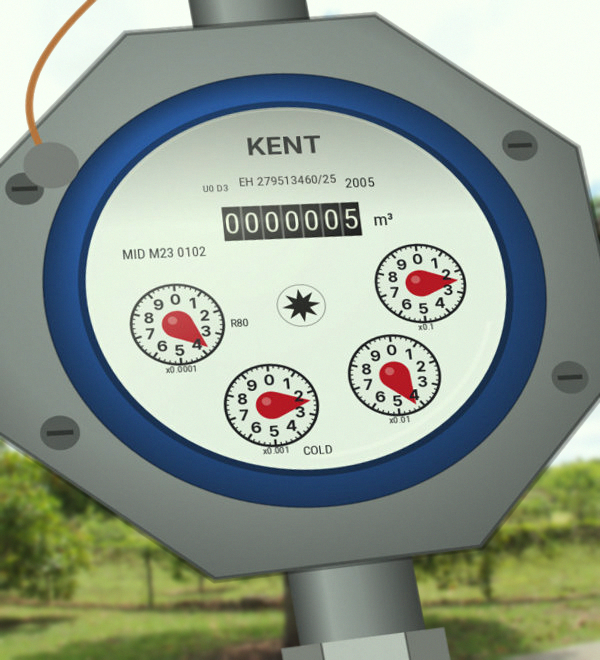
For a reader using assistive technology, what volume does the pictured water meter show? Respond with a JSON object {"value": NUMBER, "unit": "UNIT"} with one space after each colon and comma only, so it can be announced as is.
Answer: {"value": 5.2423, "unit": "m³"}
